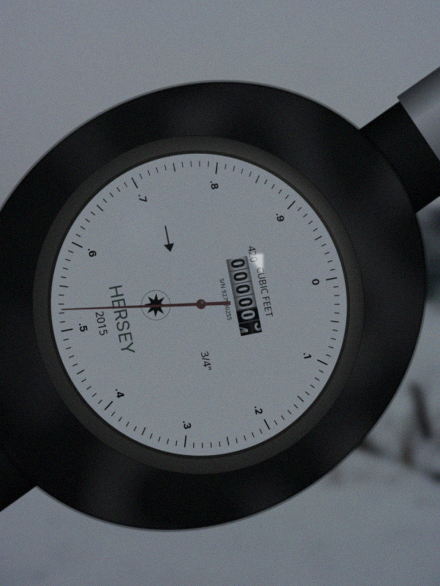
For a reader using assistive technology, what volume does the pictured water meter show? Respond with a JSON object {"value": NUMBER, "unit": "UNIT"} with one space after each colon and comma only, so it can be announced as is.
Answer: {"value": 3.52, "unit": "ft³"}
